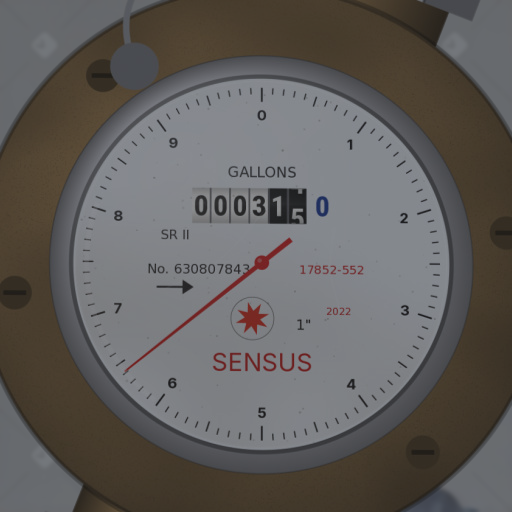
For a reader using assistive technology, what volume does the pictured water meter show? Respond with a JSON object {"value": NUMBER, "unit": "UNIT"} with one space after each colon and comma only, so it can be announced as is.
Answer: {"value": 3146.4, "unit": "gal"}
